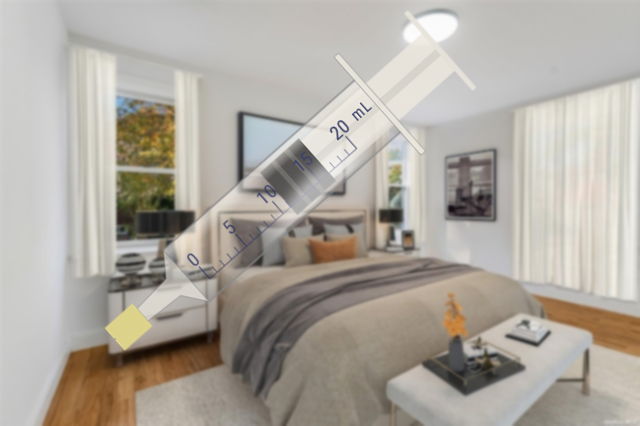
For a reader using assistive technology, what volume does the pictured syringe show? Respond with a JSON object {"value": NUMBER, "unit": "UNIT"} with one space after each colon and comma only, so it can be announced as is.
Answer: {"value": 11, "unit": "mL"}
